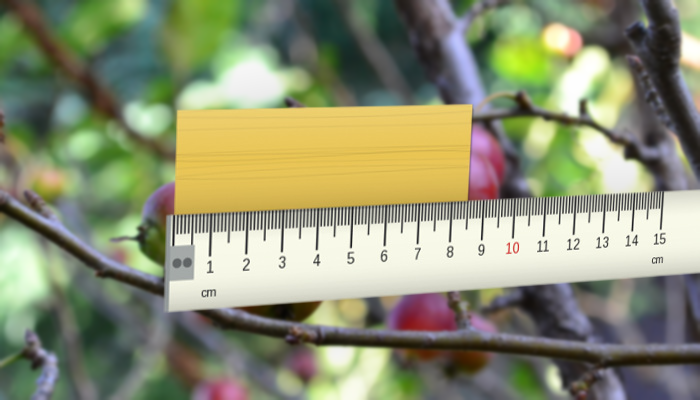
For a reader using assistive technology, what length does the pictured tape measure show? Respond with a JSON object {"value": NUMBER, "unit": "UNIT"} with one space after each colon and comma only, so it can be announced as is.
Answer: {"value": 8.5, "unit": "cm"}
